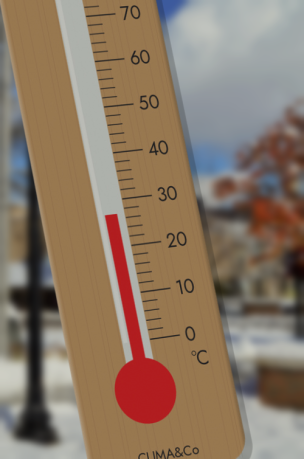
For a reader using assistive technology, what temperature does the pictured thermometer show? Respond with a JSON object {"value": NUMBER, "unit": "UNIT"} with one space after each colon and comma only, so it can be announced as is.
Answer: {"value": 27, "unit": "°C"}
